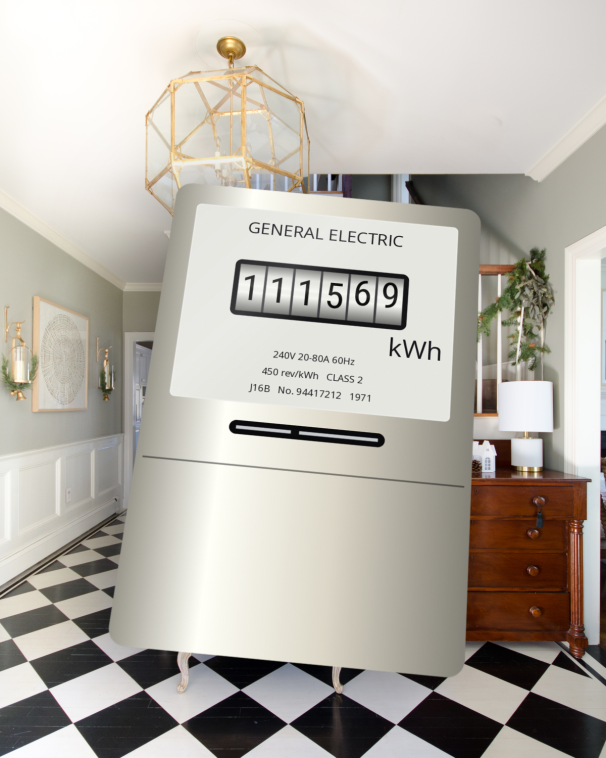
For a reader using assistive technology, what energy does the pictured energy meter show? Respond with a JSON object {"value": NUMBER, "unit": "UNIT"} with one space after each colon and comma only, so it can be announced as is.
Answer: {"value": 111569, "unit": "kWh"}
